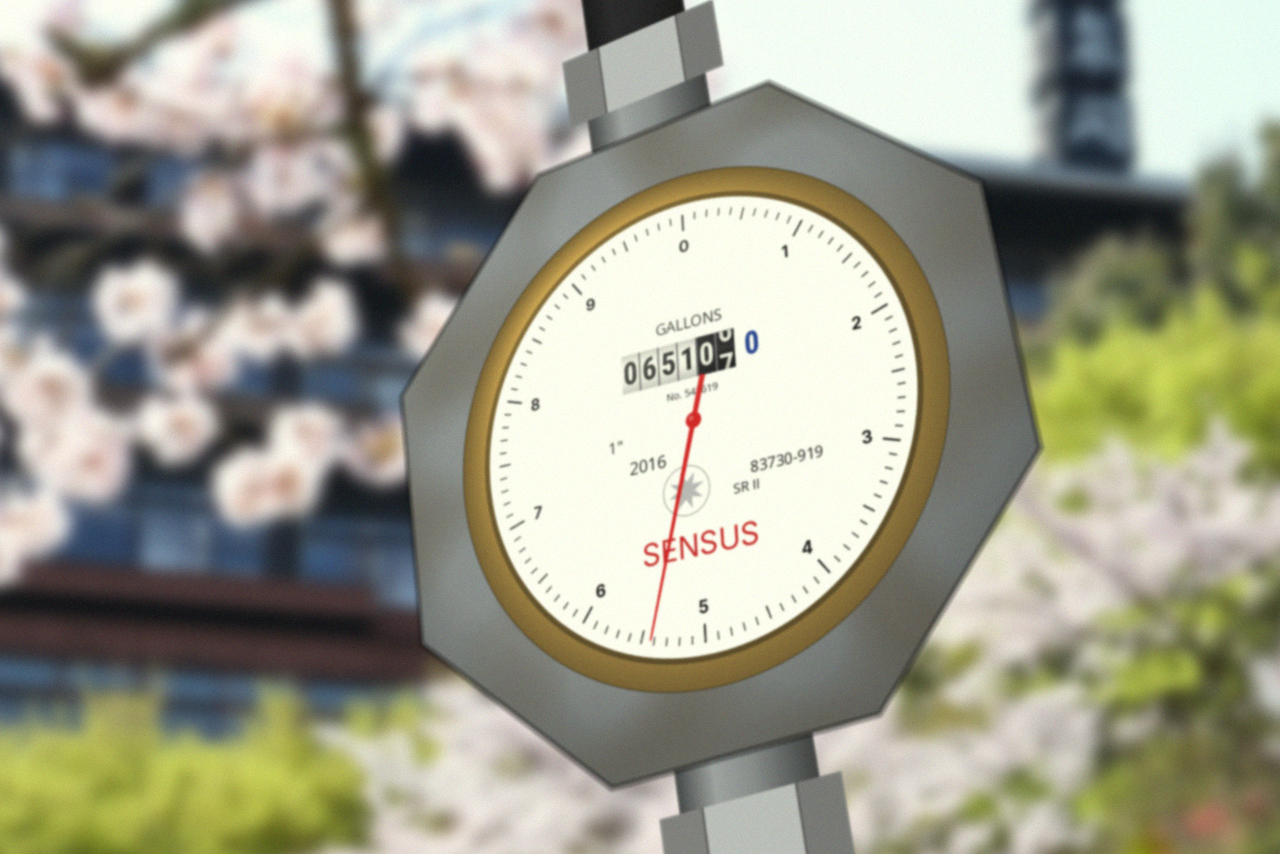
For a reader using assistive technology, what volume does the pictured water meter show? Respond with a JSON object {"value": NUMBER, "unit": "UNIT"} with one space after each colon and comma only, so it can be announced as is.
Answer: {"value": 651065.4, "unit": "gal"}
